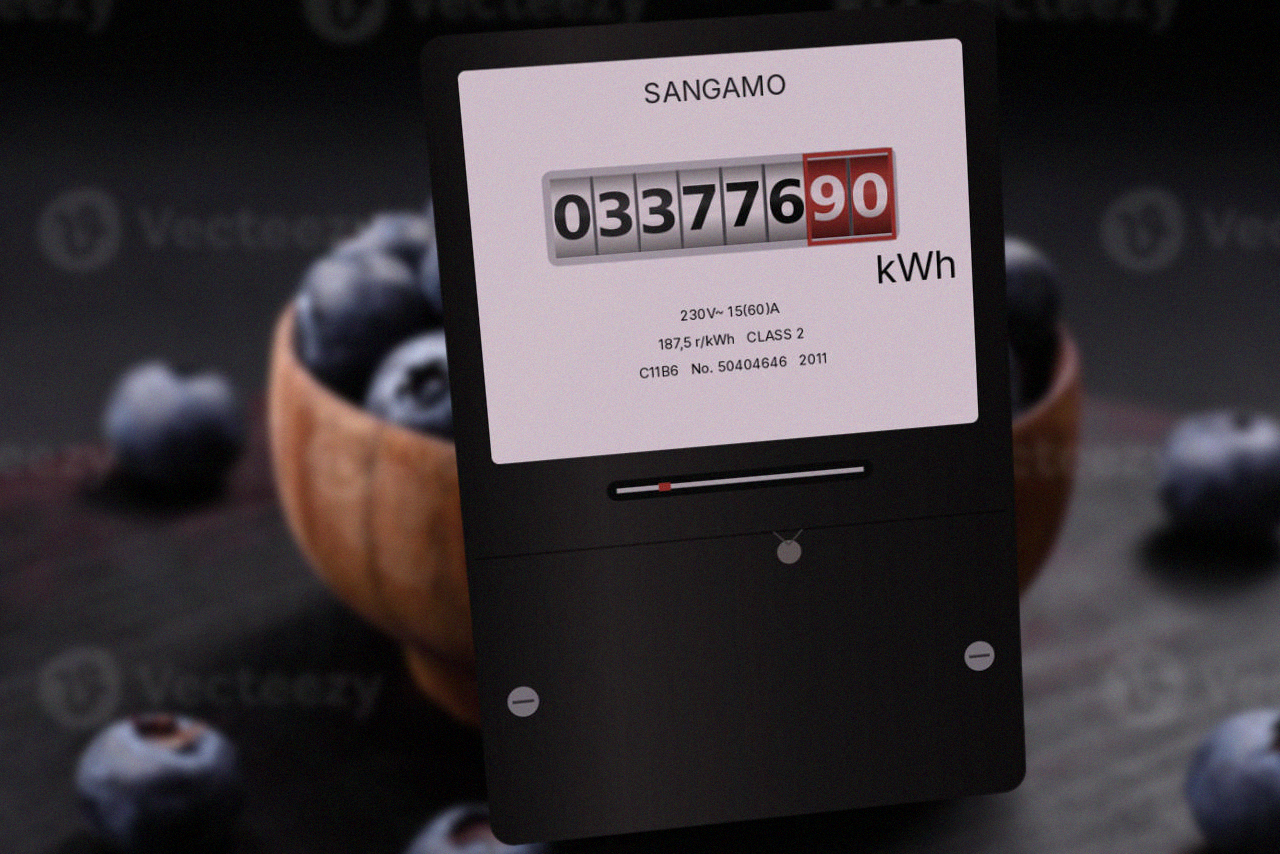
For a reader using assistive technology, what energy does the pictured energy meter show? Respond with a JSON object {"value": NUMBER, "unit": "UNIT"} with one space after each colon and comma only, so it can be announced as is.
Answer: {"value": 33776.90, "unit": "kWh"}
